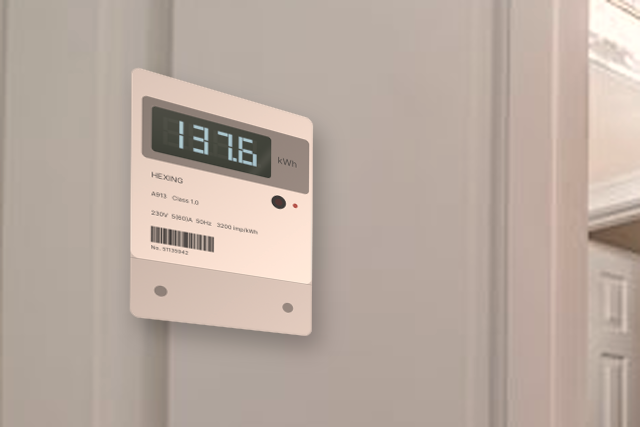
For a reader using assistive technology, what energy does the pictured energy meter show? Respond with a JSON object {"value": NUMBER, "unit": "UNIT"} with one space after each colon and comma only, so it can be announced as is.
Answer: {"value": 137.6, "unit": "kWh"}
